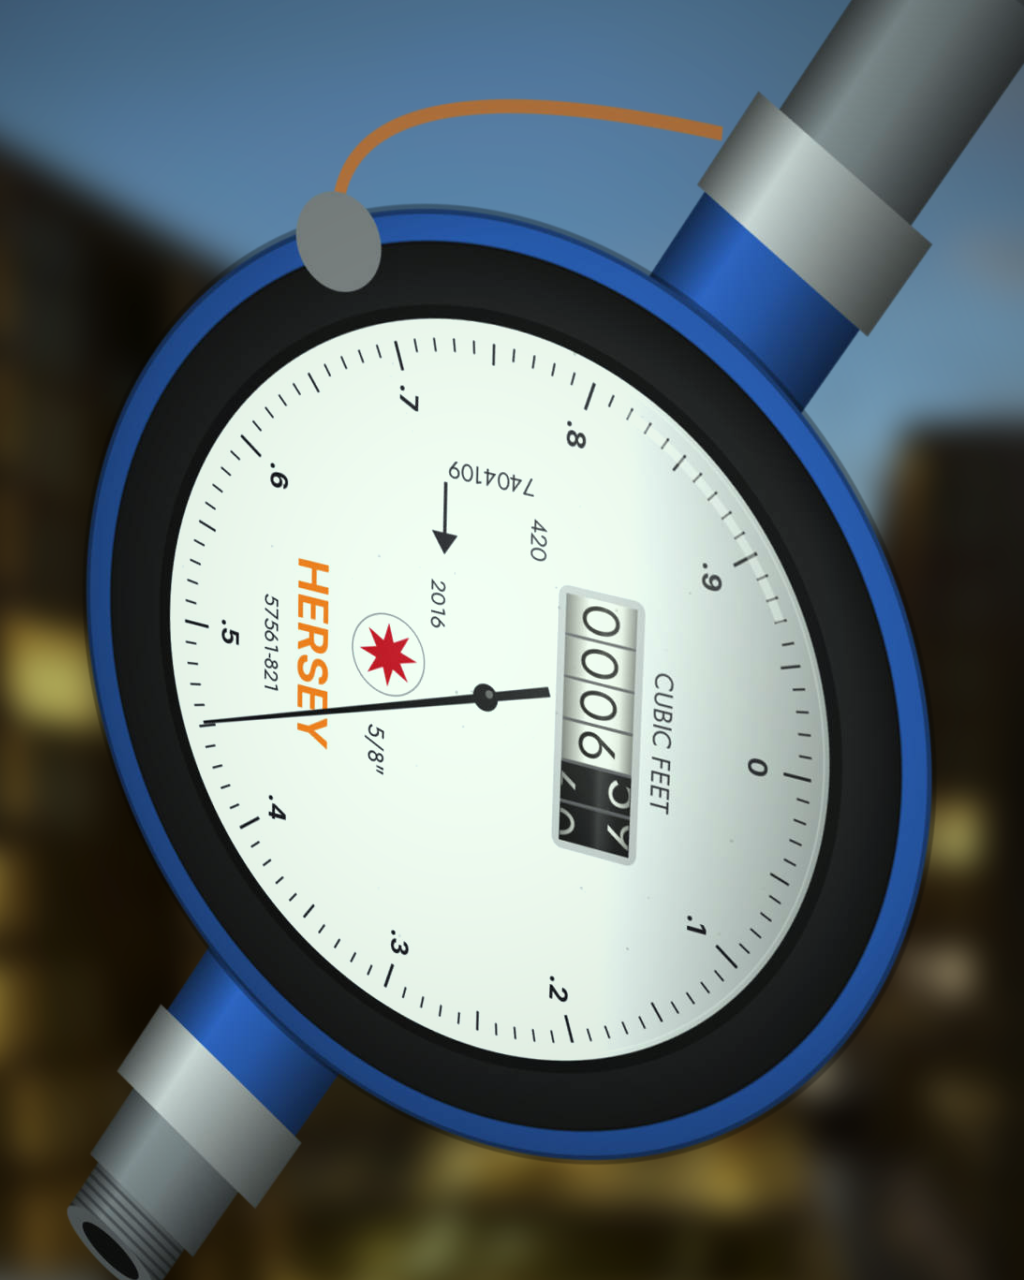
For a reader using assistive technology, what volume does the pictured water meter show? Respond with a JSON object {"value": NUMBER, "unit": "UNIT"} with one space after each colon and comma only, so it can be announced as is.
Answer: {"value": 659.45, "unit": "ft³"}
